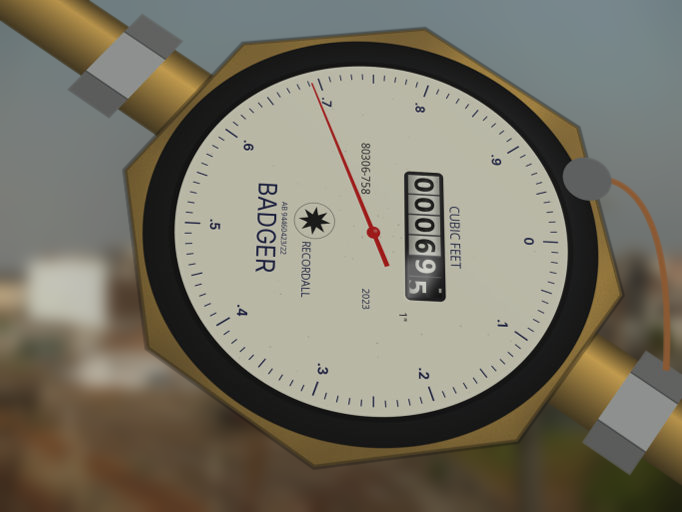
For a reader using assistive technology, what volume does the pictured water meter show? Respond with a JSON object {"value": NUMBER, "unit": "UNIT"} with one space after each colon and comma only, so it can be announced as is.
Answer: {"value": 694.69, "unit": "ft³"}
